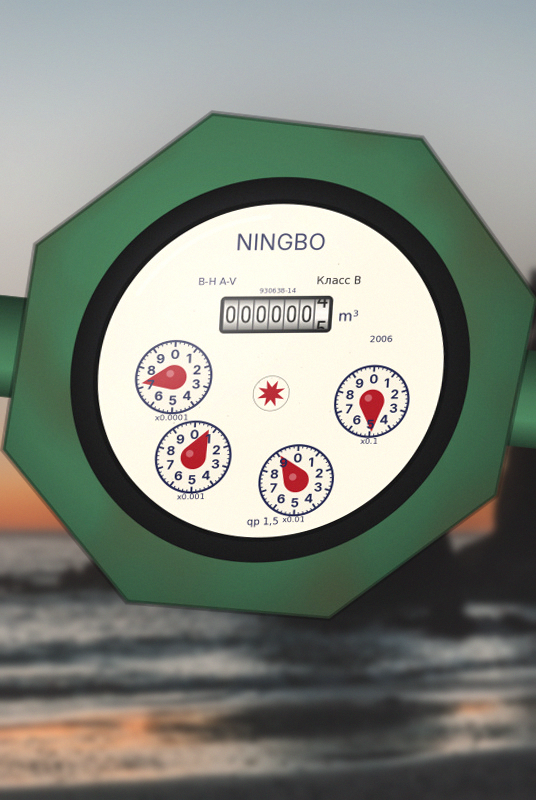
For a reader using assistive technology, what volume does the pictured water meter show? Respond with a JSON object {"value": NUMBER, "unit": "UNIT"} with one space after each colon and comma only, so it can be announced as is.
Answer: {"value": 4.4907, "unit": "m³"}
